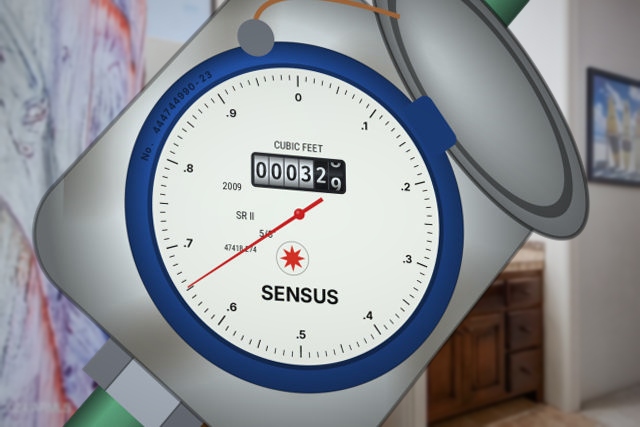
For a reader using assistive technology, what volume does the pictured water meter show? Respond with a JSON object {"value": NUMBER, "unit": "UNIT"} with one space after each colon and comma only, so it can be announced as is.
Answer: {"value": 328.65, "unit": "ft³"}
